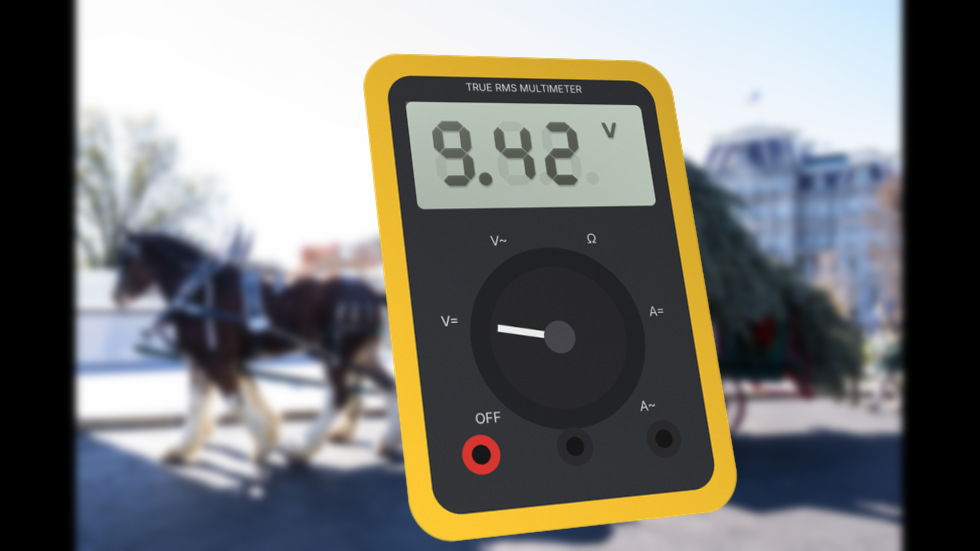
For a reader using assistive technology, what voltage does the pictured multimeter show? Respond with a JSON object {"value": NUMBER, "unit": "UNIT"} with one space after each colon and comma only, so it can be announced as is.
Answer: {"value": 9.42, "unit": "V"}
